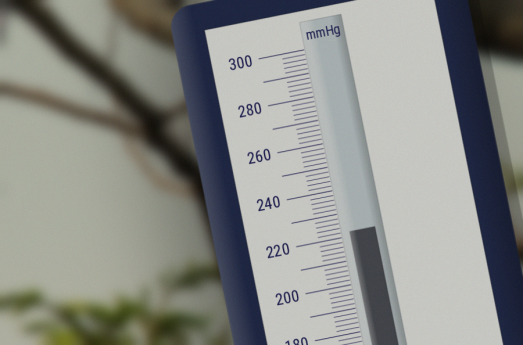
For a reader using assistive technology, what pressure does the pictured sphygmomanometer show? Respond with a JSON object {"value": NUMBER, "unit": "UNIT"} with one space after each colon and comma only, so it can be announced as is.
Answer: {"value": 222, "unit": "mmHg"}
